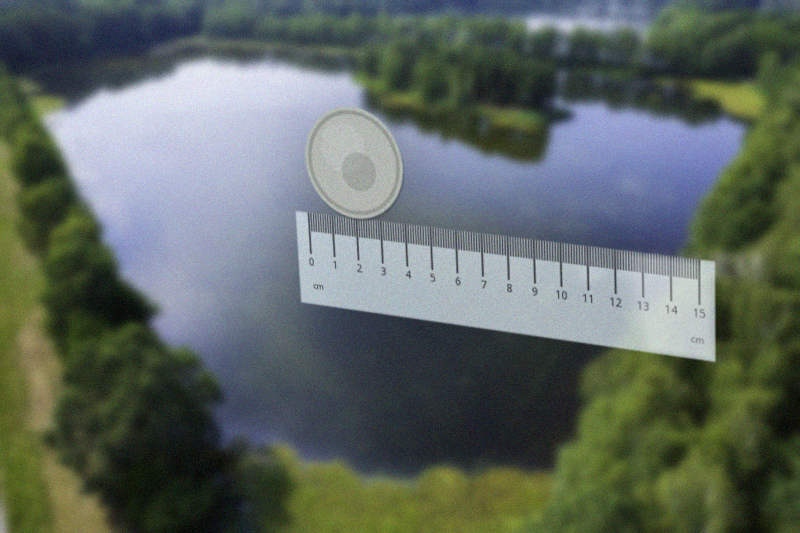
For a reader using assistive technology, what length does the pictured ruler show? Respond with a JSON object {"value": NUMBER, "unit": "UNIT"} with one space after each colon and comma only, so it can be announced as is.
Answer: {"value": 4, "unit": "cm"}
